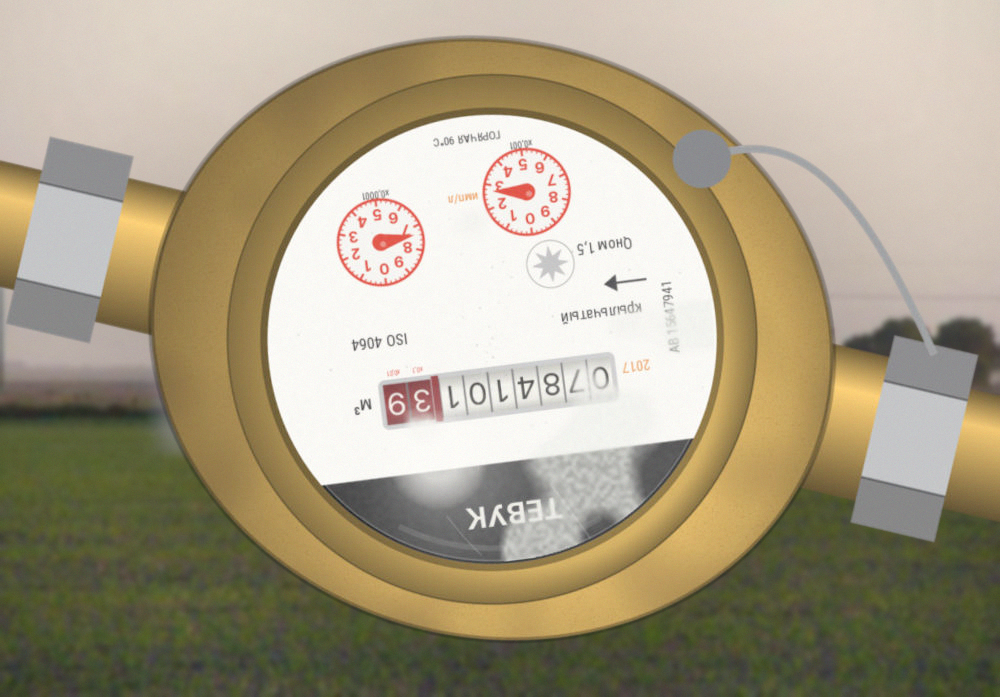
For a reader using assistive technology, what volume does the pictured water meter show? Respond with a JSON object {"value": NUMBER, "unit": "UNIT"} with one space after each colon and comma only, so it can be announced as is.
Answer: {"value": 784101.3927, "unit": "m³"}
